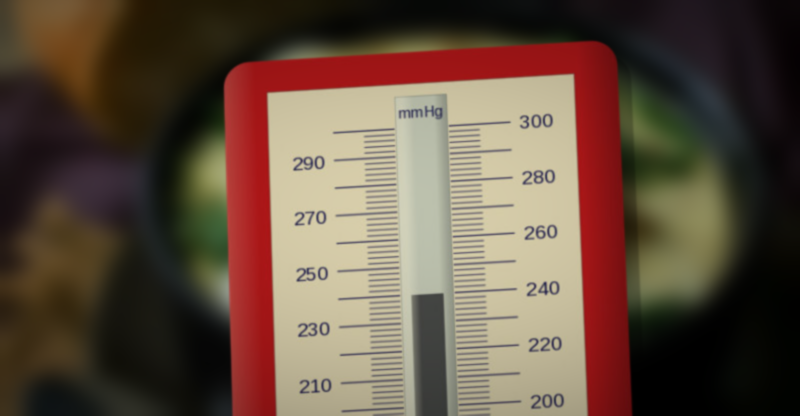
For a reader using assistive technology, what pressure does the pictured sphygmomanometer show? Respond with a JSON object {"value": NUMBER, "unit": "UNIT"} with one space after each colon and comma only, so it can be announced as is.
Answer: {"value": 240, "unit": "mmHg"}
